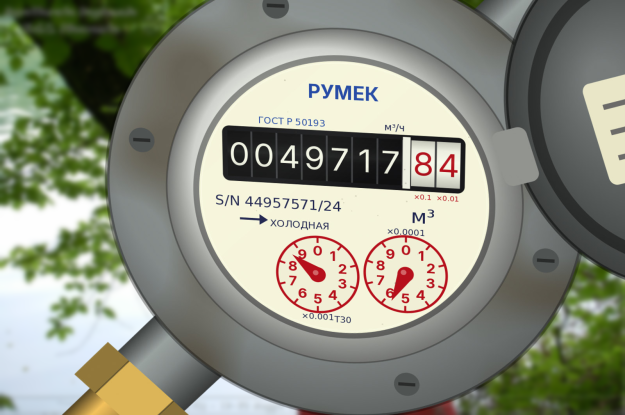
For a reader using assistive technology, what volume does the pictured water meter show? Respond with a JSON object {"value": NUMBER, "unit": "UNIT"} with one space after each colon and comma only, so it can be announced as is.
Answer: {"value": 49717.8485, "unit": "m³"}
